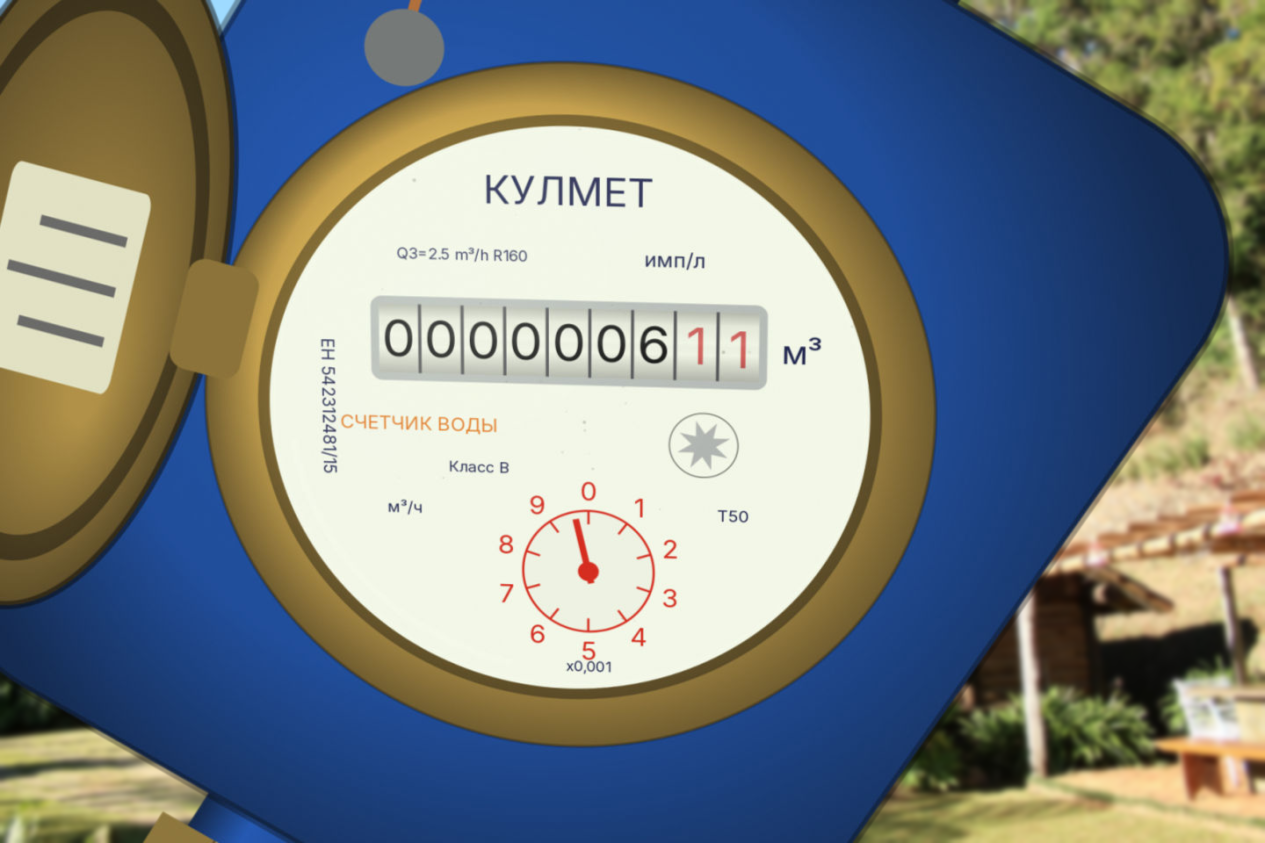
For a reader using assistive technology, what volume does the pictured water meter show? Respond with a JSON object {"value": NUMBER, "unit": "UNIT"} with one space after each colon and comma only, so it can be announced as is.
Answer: {"value": 6.109, "unit": "m³"}
